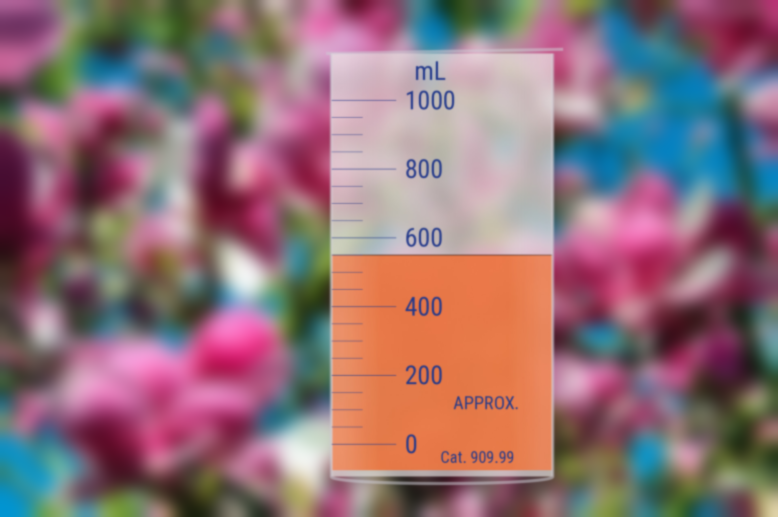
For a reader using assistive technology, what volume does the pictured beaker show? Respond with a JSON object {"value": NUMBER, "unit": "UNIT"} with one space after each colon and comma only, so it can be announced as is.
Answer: {"value": 550, "unit": "mL"}
